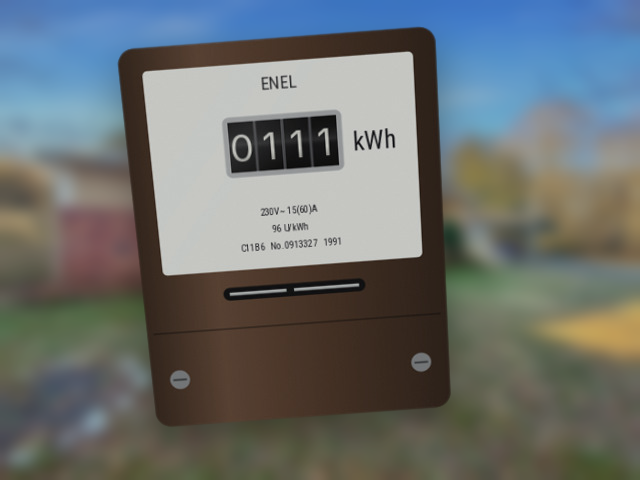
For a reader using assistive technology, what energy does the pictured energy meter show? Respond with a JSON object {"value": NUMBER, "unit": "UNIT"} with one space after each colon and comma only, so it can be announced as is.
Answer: {"value": 111, "unit": "kWh"}
